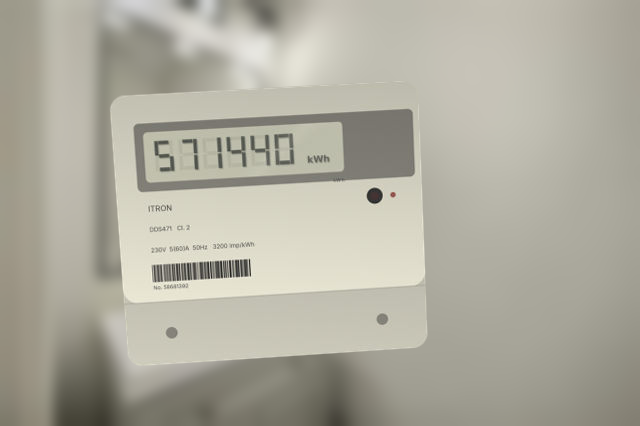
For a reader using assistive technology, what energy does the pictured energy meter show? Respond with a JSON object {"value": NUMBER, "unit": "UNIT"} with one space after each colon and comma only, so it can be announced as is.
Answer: {"value": 571440, "unit": "kWh"}
